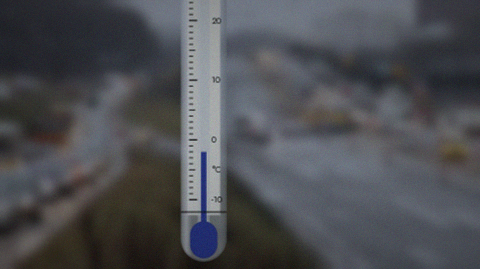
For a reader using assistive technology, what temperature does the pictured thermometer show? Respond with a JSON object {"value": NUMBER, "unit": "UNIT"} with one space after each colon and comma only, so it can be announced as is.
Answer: {"value": -2, "unit": "°C"}
